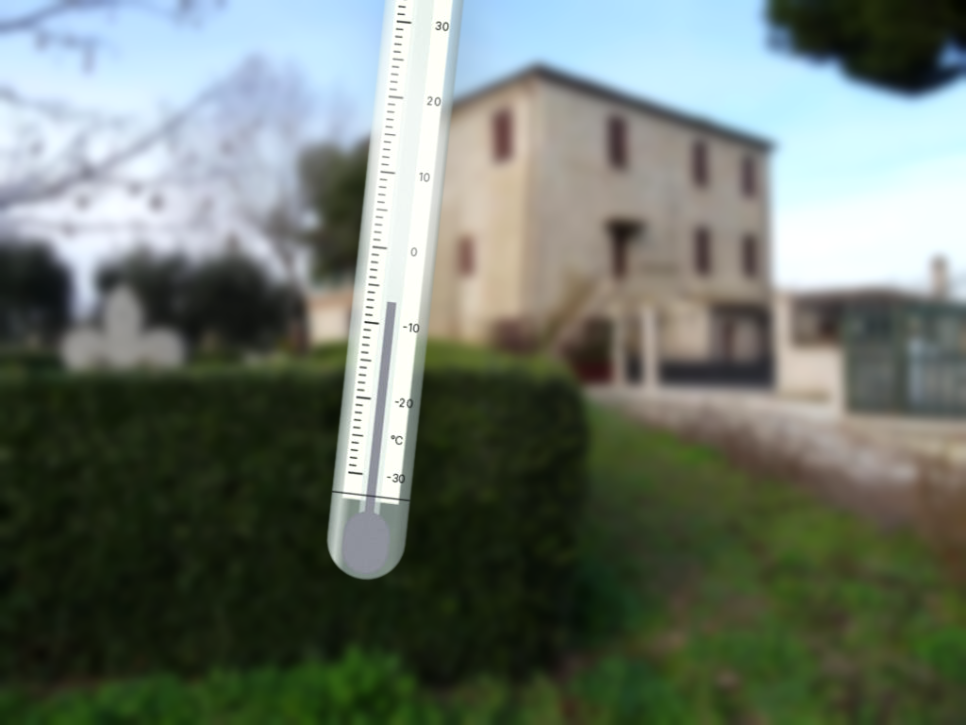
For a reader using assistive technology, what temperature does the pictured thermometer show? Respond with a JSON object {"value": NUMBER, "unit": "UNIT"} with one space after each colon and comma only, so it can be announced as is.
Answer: {"value": -7, "unit": "°C"}
